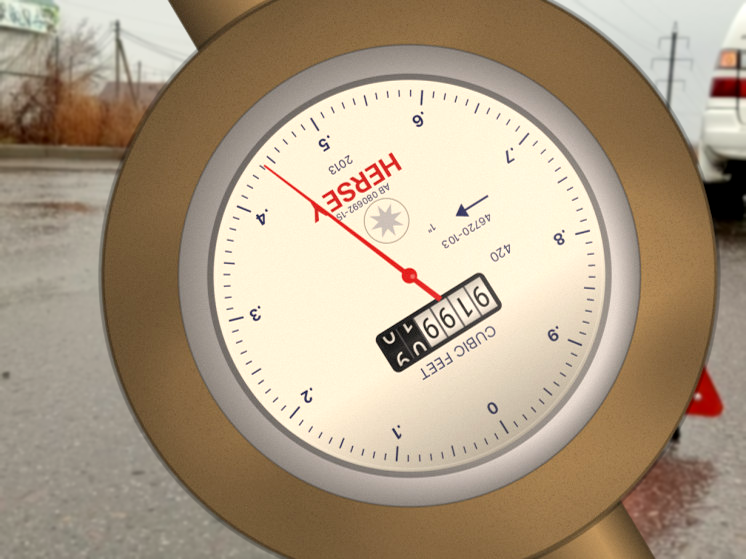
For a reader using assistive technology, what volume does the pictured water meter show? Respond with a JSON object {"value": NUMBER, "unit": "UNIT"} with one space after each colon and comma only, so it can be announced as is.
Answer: {"value": 919909.44, "unit": "ft³"}
